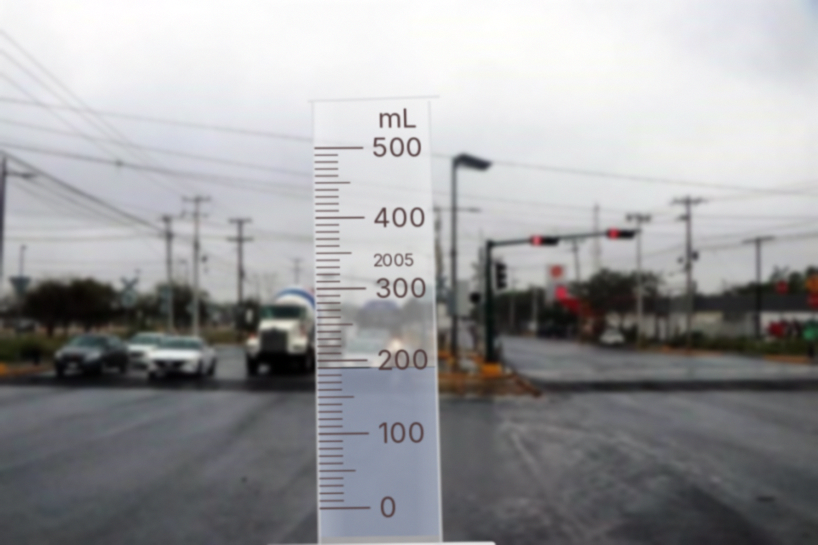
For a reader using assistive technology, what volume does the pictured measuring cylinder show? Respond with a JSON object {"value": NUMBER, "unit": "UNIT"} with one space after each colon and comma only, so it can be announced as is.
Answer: {"value": 190, "unit": "mL"}
